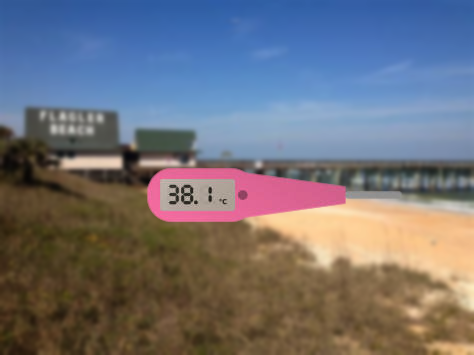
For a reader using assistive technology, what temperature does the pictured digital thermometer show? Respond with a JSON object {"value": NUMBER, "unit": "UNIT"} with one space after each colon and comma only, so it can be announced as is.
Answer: {"value": 38.1, "unit": "°C"}
